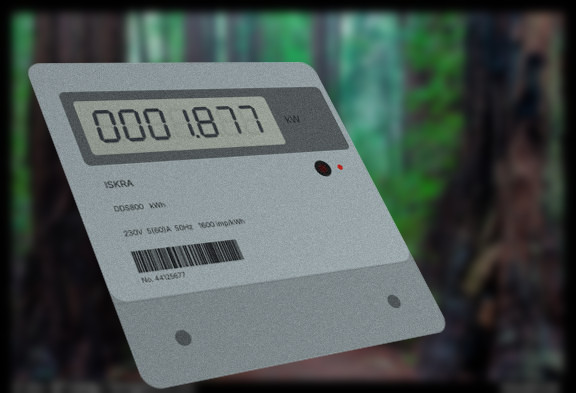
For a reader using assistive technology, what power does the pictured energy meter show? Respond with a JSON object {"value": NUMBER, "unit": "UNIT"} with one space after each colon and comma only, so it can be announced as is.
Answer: {"value": 1.877, "unit": "kW"}
